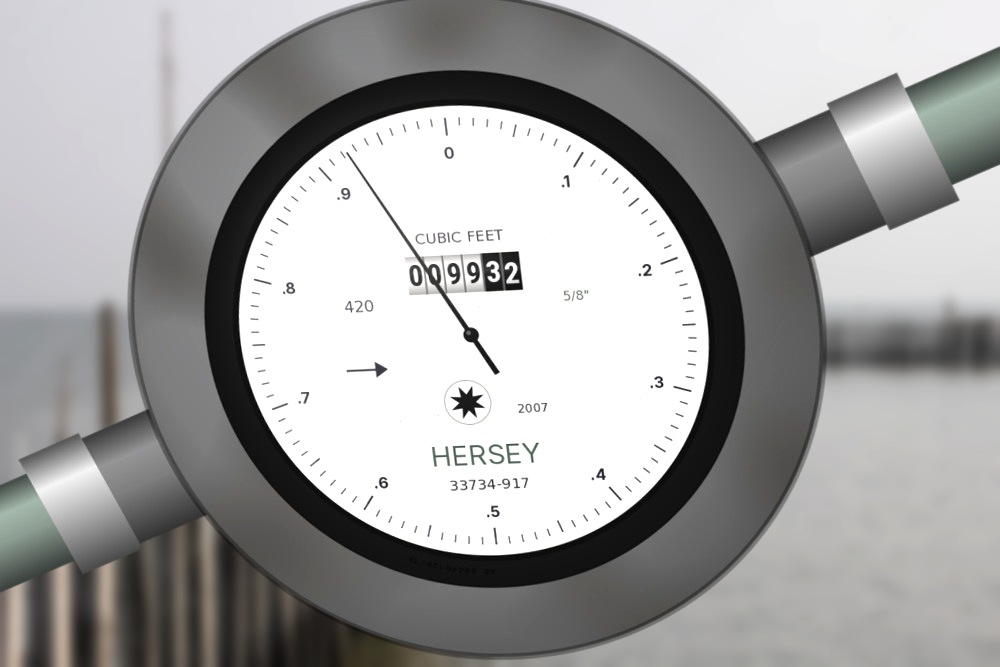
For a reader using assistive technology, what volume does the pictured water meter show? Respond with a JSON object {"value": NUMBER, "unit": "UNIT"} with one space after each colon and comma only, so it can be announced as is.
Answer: {"value": 9931.92, "unit": "ft³"}
